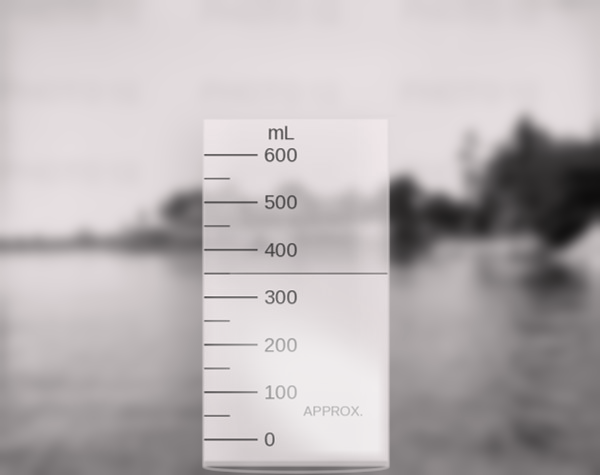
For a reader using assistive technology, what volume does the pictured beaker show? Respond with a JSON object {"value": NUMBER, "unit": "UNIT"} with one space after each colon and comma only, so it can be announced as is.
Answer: {"value": 350, "unit": "mL"}
